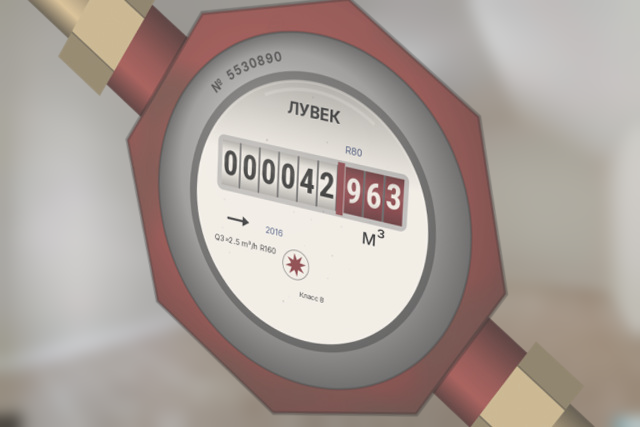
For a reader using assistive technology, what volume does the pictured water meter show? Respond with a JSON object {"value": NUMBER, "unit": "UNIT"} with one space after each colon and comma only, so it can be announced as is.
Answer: {"value": 42.963, "unit": "m³"}
